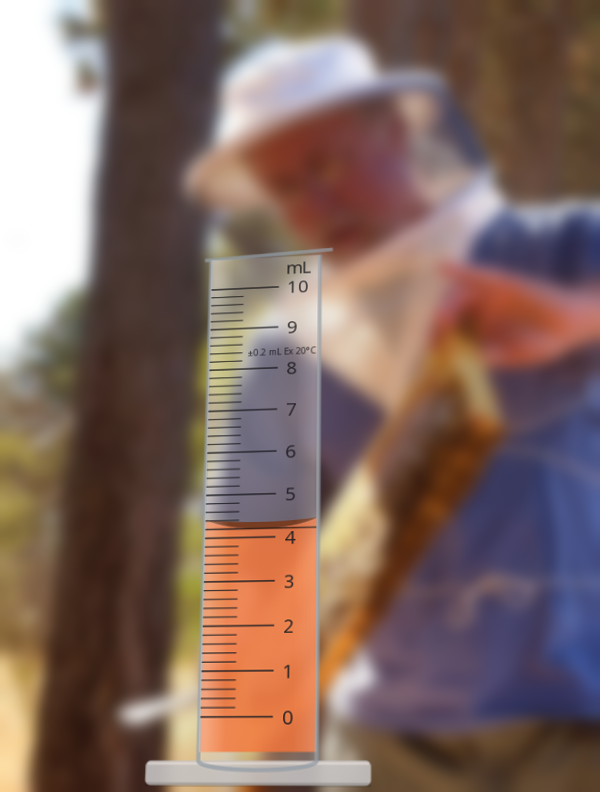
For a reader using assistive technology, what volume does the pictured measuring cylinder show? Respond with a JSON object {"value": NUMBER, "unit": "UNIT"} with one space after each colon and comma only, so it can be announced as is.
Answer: {"value": 4.2, "unit": "mL"}
